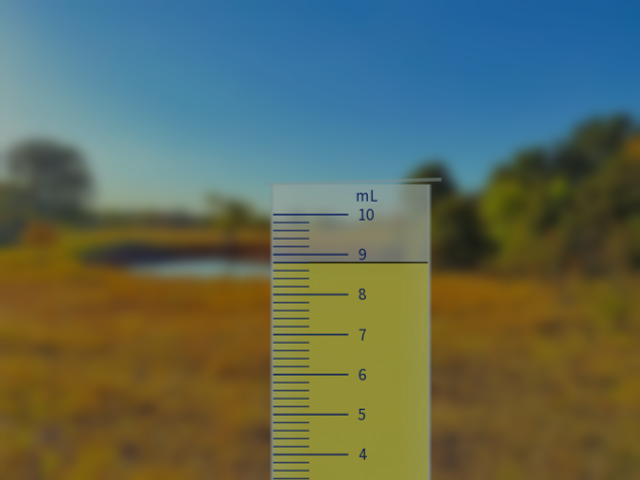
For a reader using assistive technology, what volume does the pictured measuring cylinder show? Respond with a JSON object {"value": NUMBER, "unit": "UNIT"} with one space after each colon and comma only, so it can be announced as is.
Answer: {"value": 8.8, "unit": "mL"}
